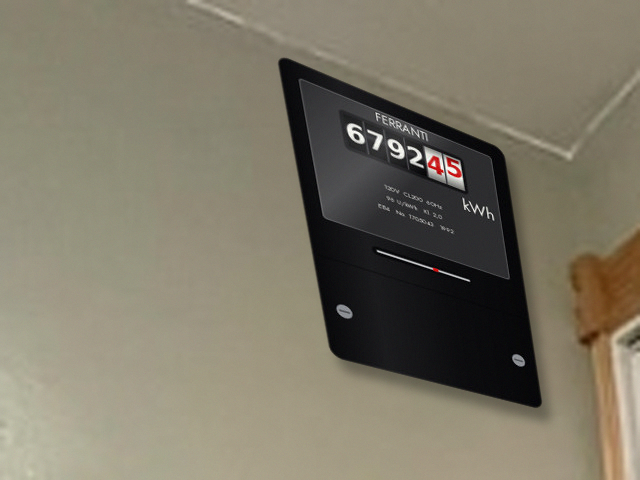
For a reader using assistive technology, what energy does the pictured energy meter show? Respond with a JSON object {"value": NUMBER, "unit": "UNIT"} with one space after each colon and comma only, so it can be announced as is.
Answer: {"value": 6792.45, "unit": "kWh"}
